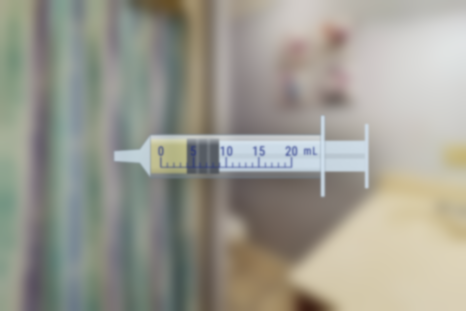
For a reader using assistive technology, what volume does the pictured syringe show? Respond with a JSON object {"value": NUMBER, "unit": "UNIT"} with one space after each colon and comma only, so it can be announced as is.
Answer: {"value": 4, "unit": "mL"}
